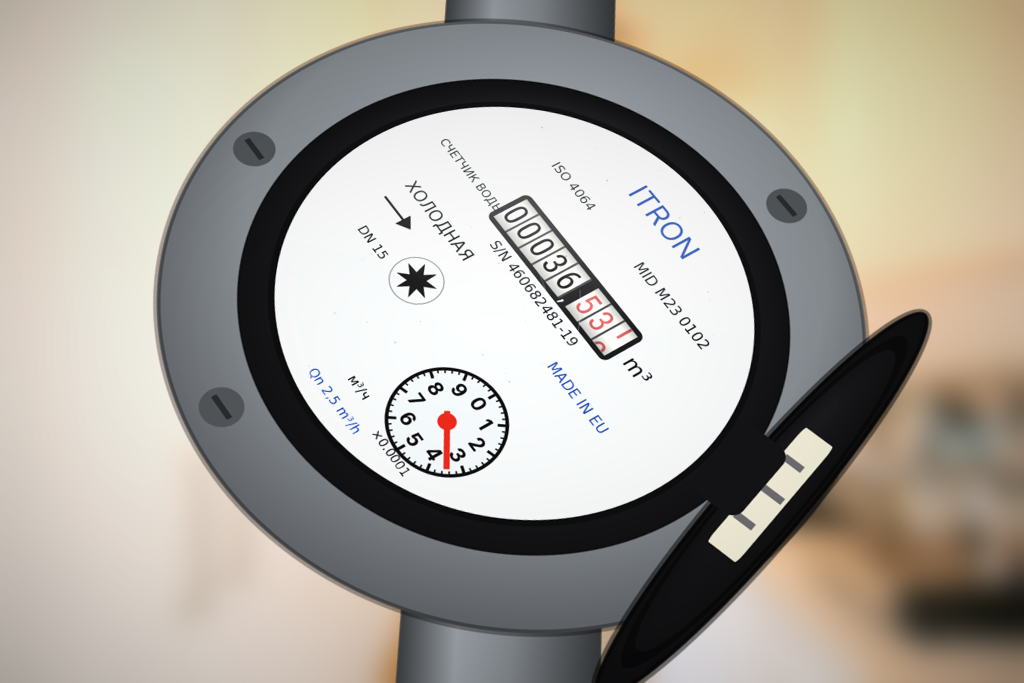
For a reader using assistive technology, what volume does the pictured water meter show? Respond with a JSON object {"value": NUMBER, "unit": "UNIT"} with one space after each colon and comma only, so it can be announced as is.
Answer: {"value": 36.5313, "unit": "m³"}
